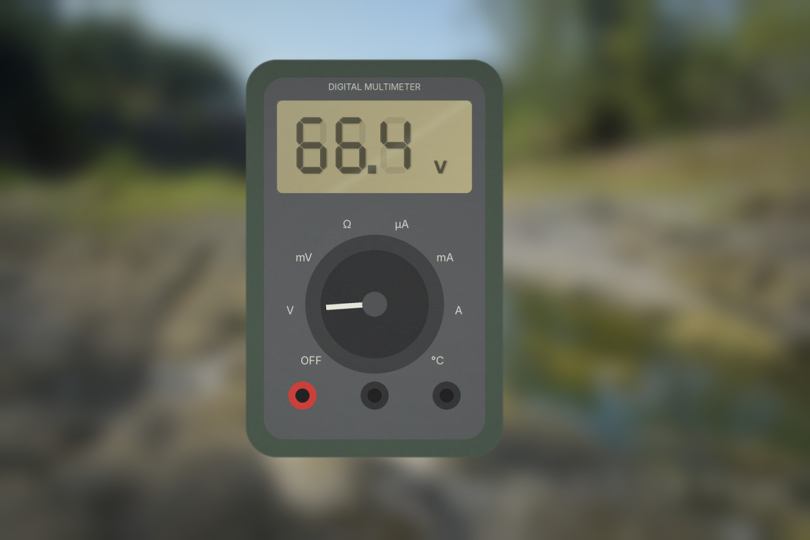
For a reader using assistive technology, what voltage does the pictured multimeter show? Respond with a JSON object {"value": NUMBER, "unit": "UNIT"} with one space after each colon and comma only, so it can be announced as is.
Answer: {"value": 66.4, "unit": "V"}
